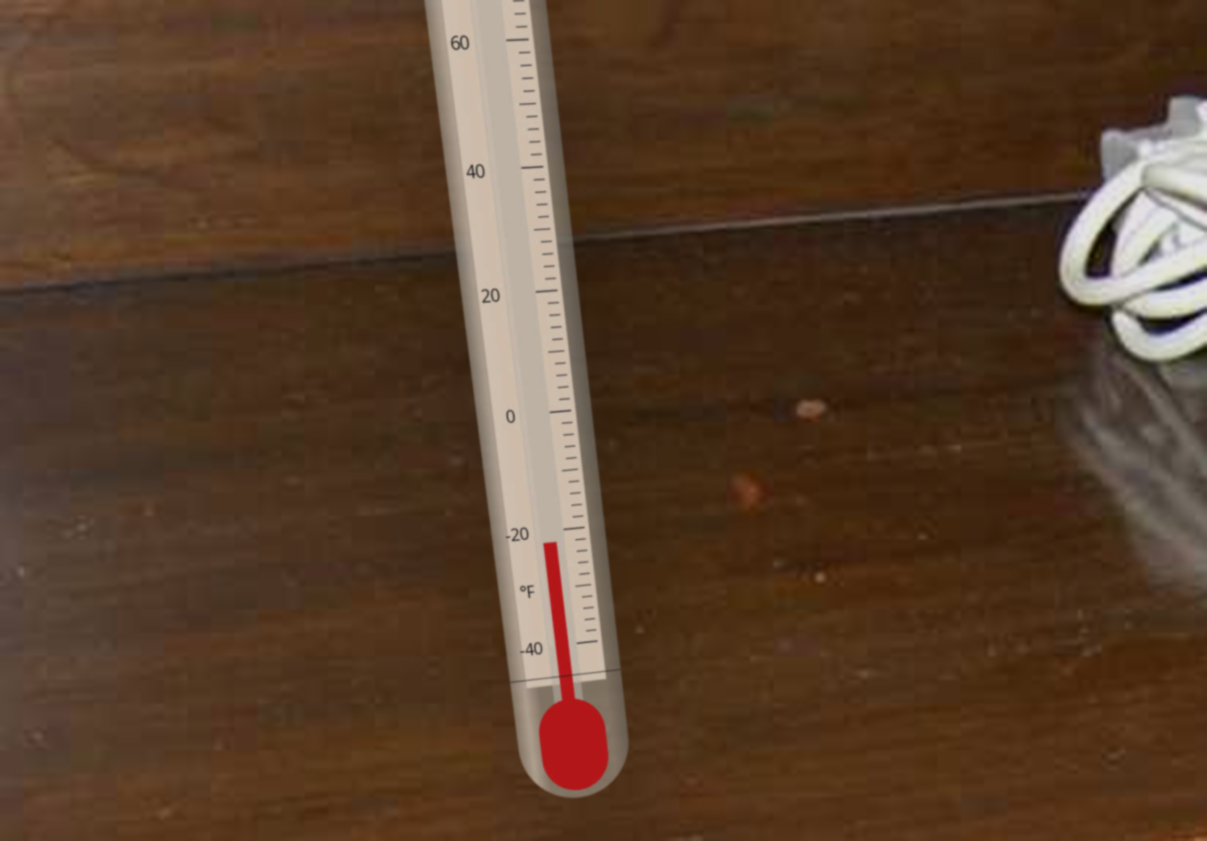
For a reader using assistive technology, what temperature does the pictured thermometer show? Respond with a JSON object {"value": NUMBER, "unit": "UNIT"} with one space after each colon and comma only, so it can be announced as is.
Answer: {"value": -22, "unit": "°F"}
